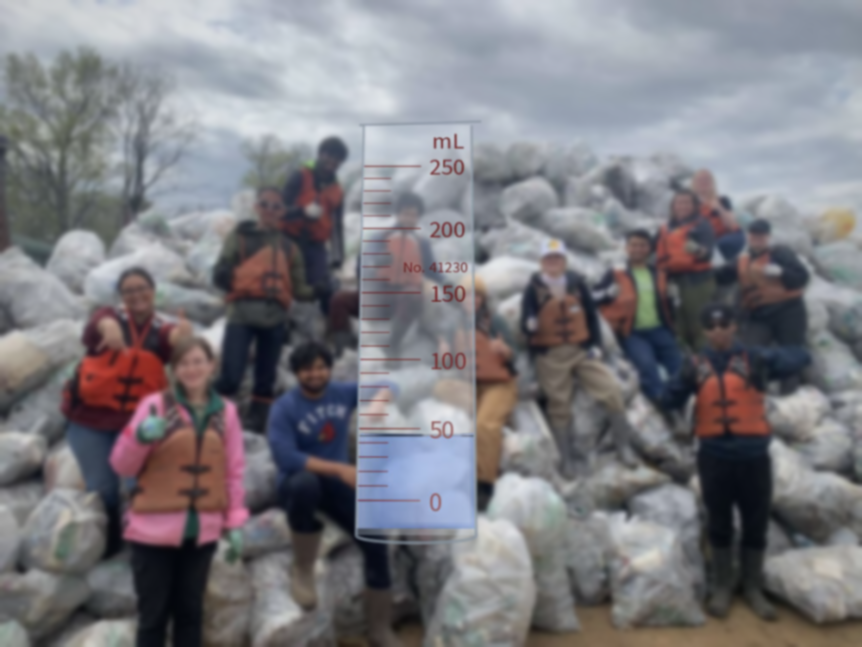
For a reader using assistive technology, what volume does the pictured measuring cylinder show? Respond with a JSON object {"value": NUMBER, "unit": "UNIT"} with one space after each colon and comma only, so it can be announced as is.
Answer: {"value": 45, "unit": "mL"}
